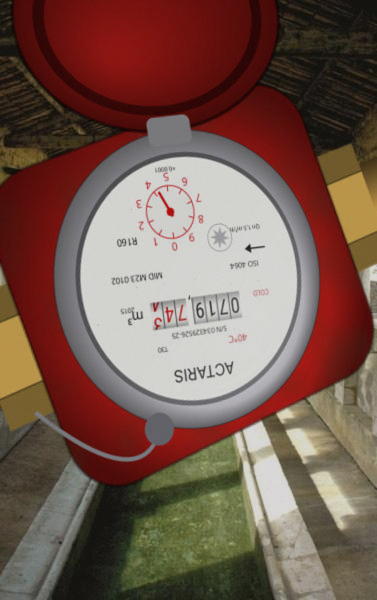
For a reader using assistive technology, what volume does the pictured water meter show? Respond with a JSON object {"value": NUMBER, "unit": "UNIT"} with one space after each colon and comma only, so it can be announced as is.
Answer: {"value": 719.7434, "unit": "m³"}
